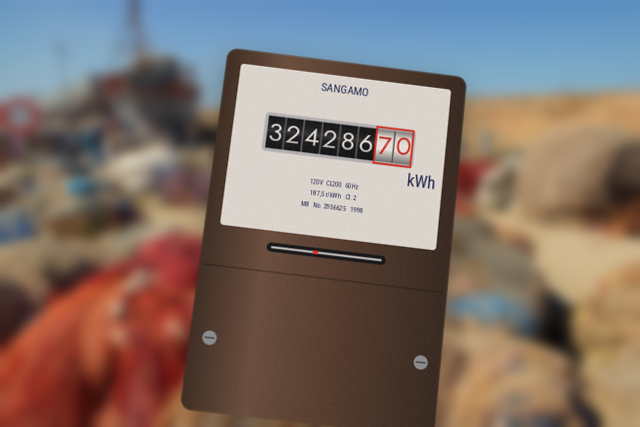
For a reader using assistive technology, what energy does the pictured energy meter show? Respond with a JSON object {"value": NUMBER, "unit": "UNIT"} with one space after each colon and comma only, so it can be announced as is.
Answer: {"value": 324286.70, "unit": "kWh"}
